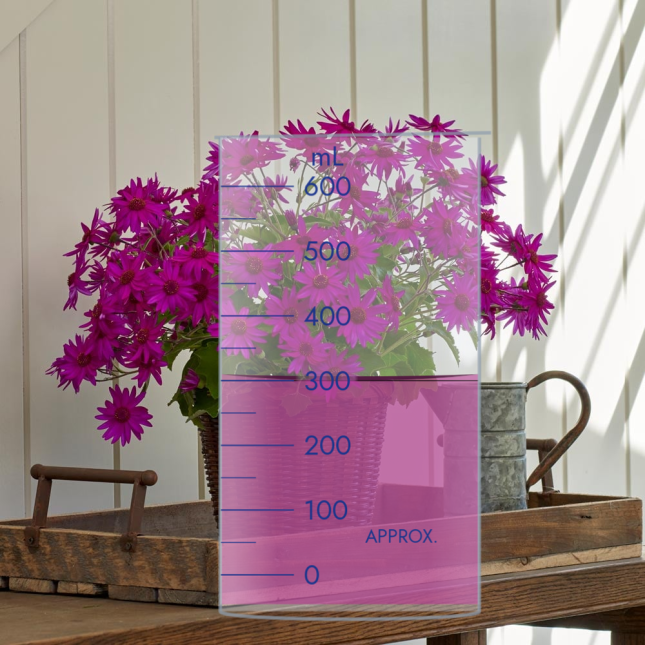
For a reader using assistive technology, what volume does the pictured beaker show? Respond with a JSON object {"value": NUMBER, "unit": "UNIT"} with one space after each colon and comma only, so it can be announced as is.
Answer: {"value": 300, "unit": "mL"}
